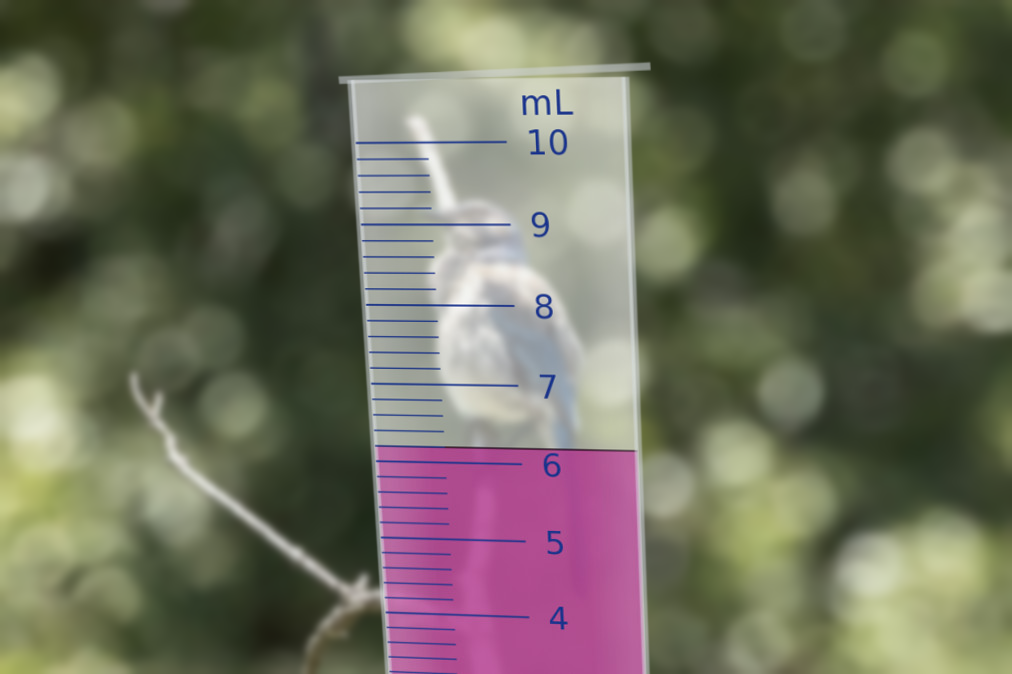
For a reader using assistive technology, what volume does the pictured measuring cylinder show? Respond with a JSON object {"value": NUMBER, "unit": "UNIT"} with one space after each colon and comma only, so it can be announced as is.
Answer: {"value": 6.2, "unit": "mL"}
